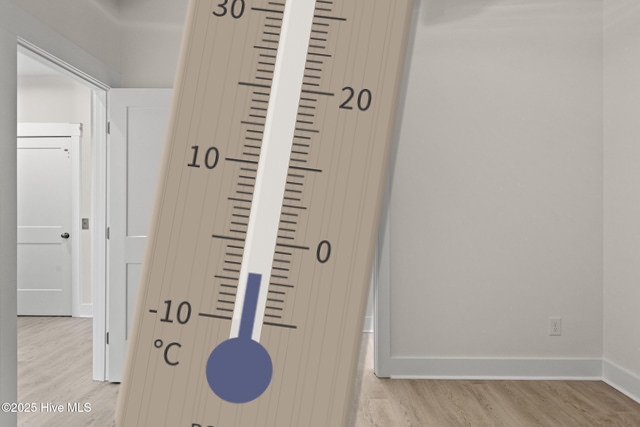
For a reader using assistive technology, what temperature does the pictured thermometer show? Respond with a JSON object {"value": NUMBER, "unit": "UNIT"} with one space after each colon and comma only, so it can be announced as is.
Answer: {"value": -4, "unit": "°C"}
